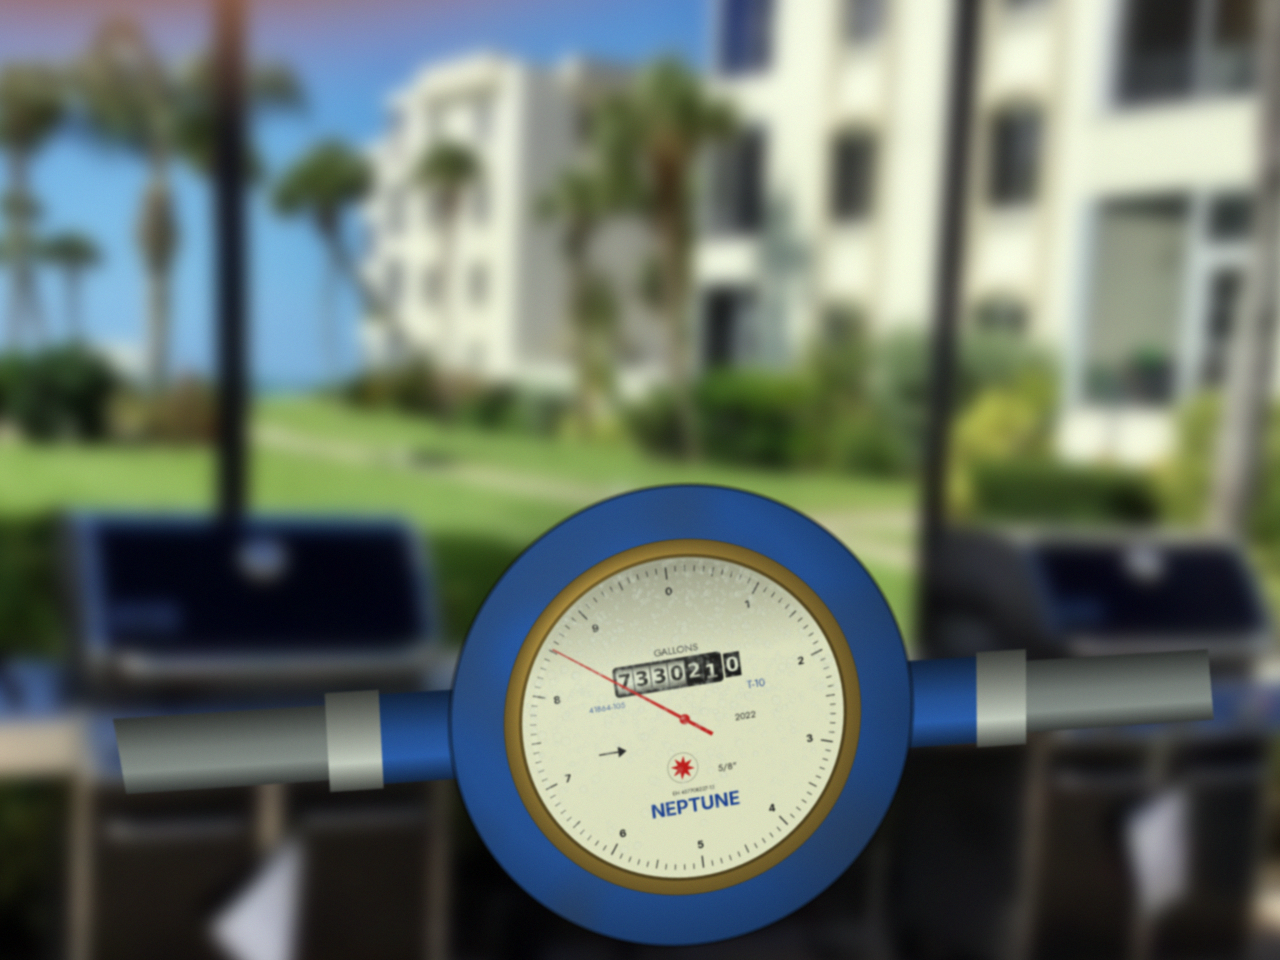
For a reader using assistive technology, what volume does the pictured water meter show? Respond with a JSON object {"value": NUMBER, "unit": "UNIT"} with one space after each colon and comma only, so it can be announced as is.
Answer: {"value": 7330208.5, "unit": "gal"}
